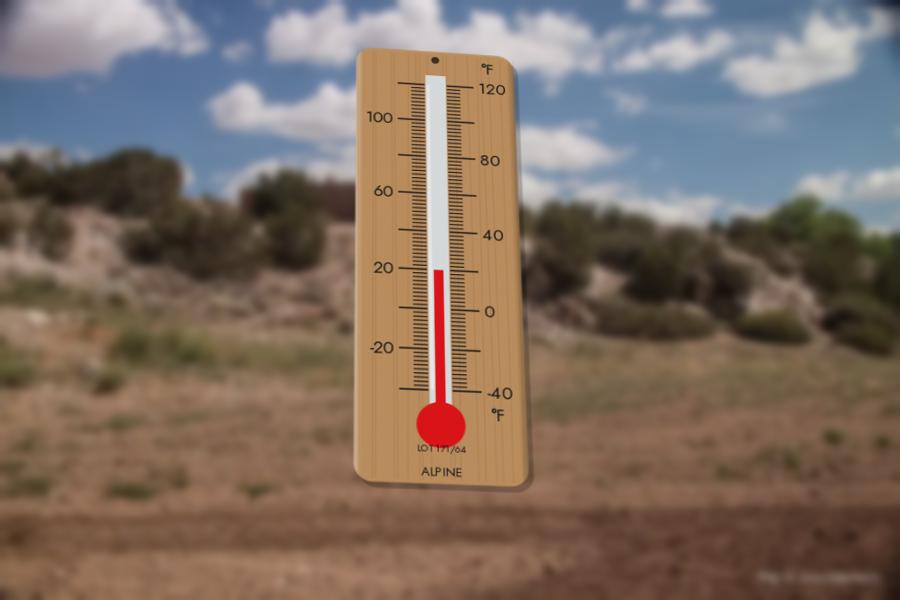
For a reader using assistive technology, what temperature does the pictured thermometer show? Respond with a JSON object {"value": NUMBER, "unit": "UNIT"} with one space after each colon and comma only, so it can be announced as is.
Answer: {"value": 20, "unit": "°F"}
